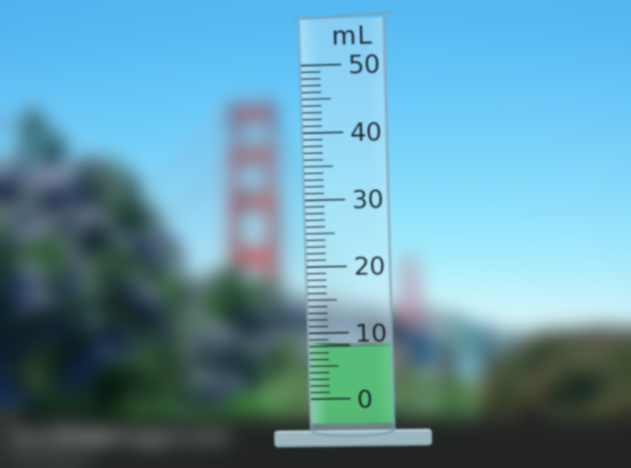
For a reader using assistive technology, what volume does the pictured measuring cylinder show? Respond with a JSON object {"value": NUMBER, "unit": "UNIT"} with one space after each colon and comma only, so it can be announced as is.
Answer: {"value": 8, "unit": "mL"}
